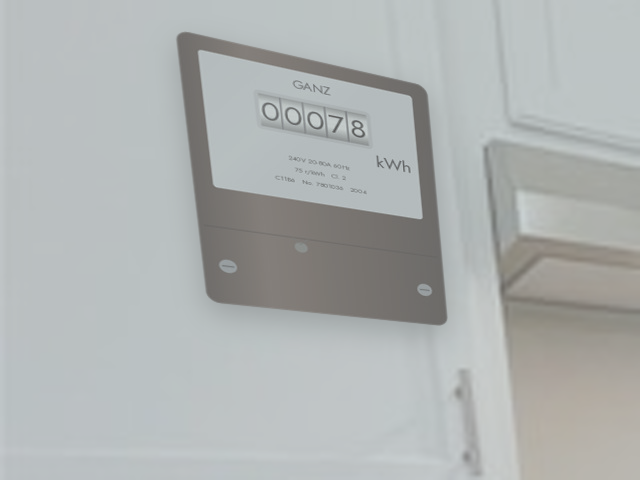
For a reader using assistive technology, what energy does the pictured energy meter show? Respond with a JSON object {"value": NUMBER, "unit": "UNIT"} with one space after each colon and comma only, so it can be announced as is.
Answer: {"value": 78, "unit": "kWh"}
